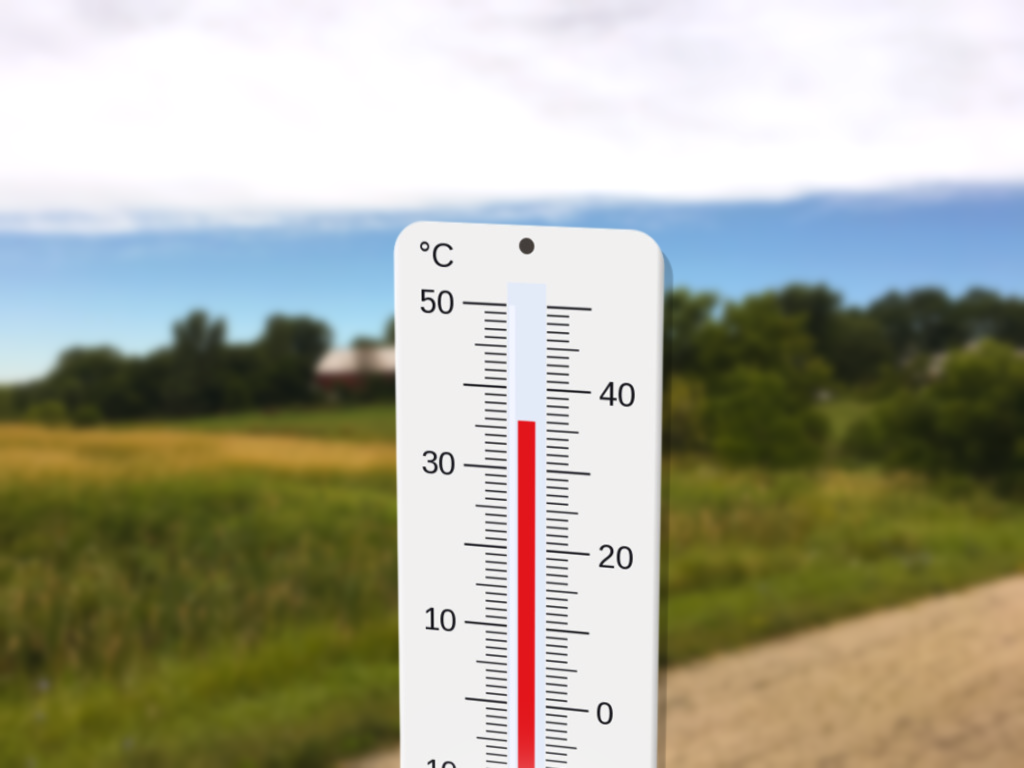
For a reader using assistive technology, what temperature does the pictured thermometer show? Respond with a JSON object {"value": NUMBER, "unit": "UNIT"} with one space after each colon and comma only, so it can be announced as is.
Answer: {"value": 36, "unit": "°C"}
